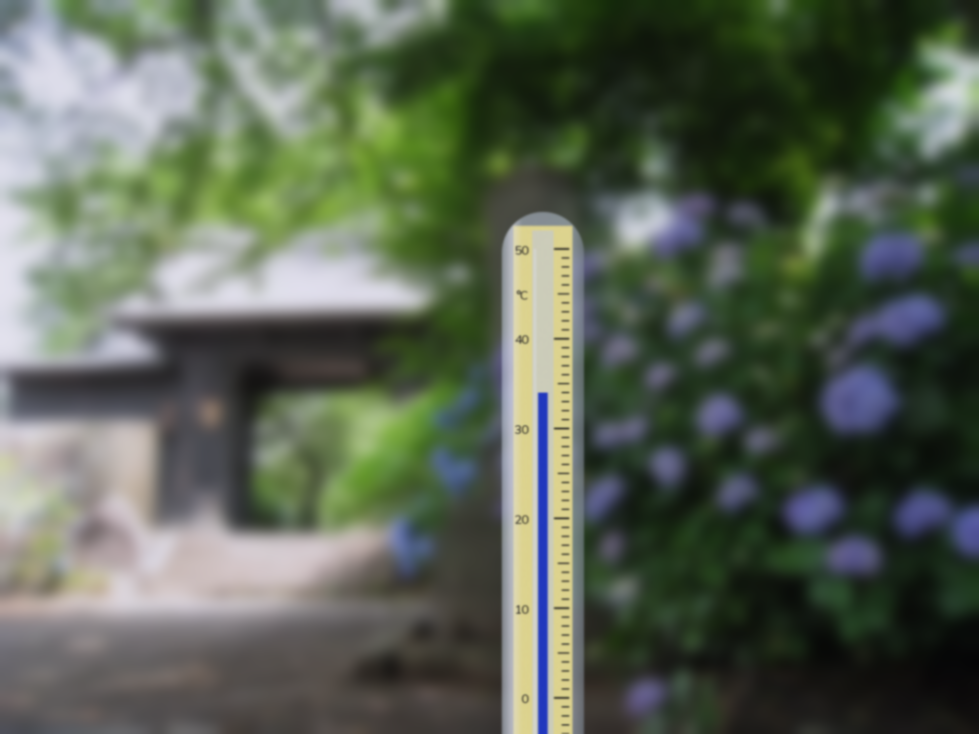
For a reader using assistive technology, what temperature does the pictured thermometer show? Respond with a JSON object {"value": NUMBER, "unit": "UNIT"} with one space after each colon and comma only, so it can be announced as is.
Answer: {"value": 34, "unit": "°C"}
